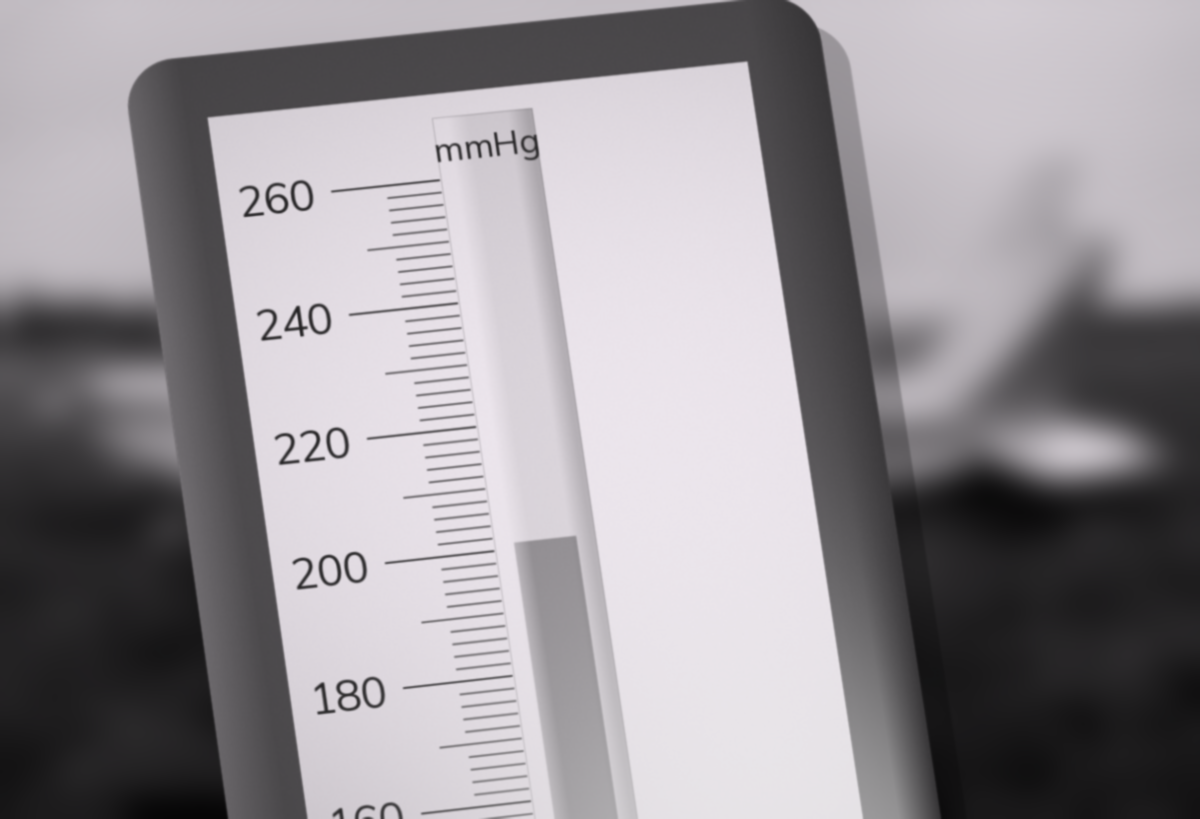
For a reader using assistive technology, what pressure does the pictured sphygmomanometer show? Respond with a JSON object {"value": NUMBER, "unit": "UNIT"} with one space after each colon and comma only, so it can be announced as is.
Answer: {"value": 201, "unit": "mmHg"}
